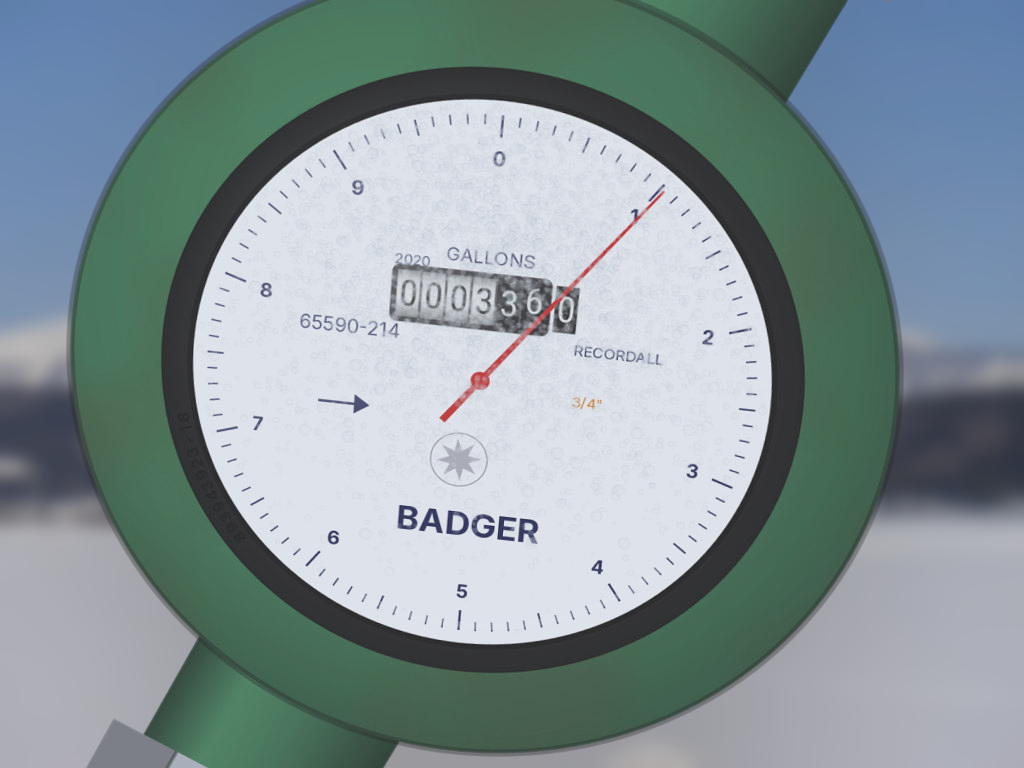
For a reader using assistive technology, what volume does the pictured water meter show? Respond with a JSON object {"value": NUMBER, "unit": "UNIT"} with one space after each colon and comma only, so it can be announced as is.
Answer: {"value": 3361.0, "unit": "gal"}
